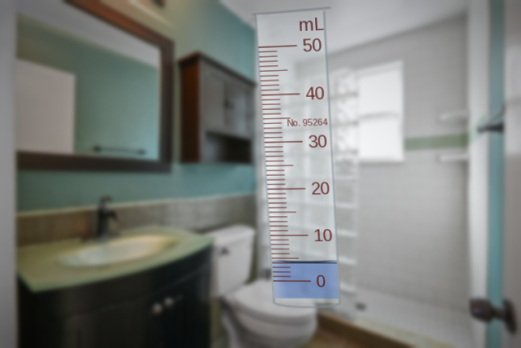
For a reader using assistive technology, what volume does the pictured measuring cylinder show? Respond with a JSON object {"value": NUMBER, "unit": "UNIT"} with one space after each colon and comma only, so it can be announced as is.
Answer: {"value": 4, "unit": "mL"}
